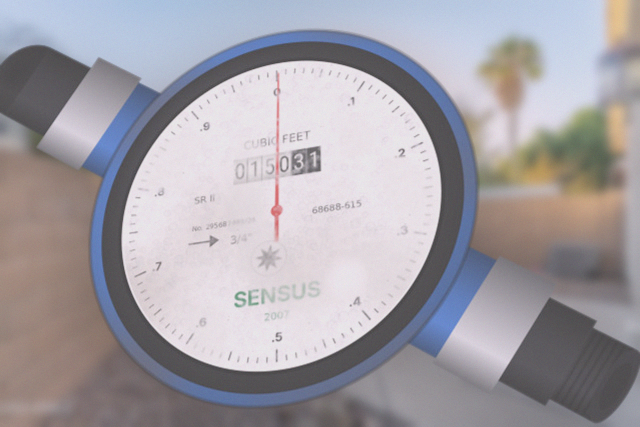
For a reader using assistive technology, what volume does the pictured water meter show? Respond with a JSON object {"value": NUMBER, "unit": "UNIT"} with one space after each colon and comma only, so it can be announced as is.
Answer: {"value": 15031.00, "unit": "ft³"}
